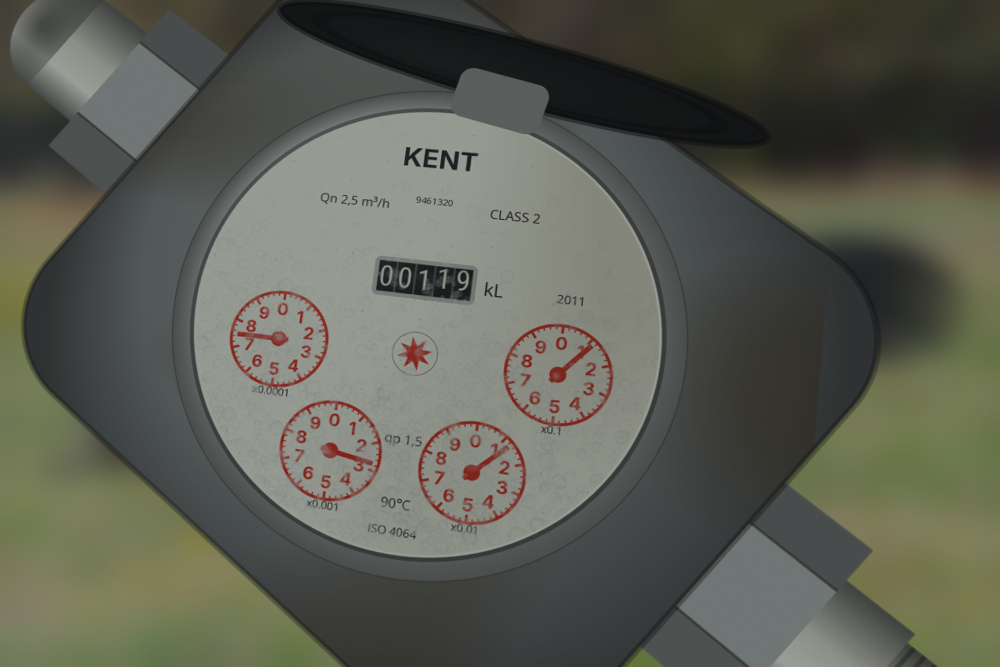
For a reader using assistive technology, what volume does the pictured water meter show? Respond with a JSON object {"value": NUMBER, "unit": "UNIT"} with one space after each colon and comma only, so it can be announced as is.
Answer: {"value": 119.1127, "unit": "kL"}
